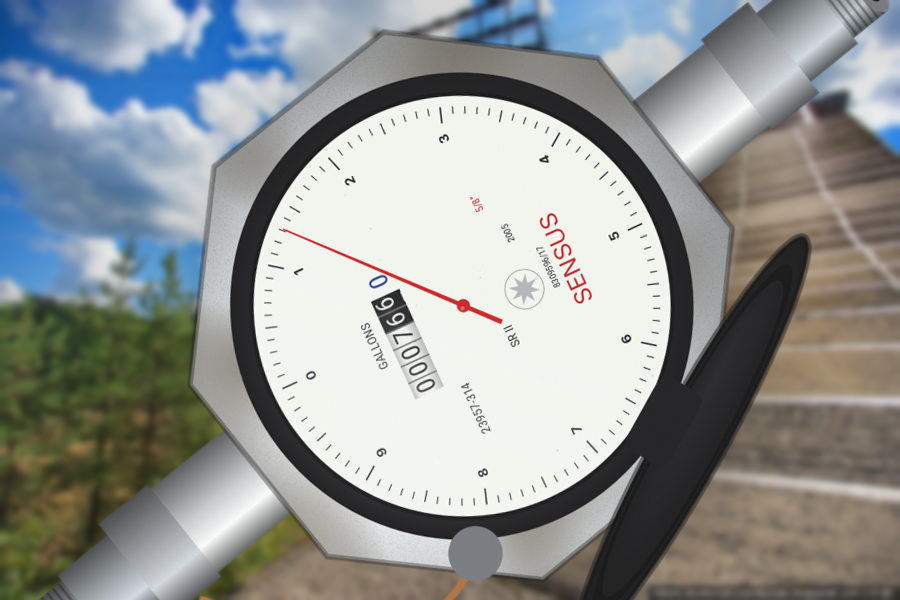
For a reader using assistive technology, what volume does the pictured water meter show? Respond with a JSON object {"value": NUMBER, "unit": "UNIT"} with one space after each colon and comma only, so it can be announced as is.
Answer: {"value": 7661.3, "unit": "gal"}
